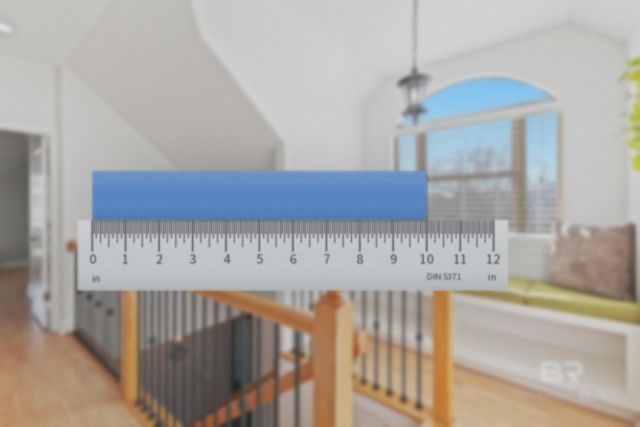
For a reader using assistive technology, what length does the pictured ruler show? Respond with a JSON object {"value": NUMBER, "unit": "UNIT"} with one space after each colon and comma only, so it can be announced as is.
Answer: {"value": 10, "unit": "in"}
